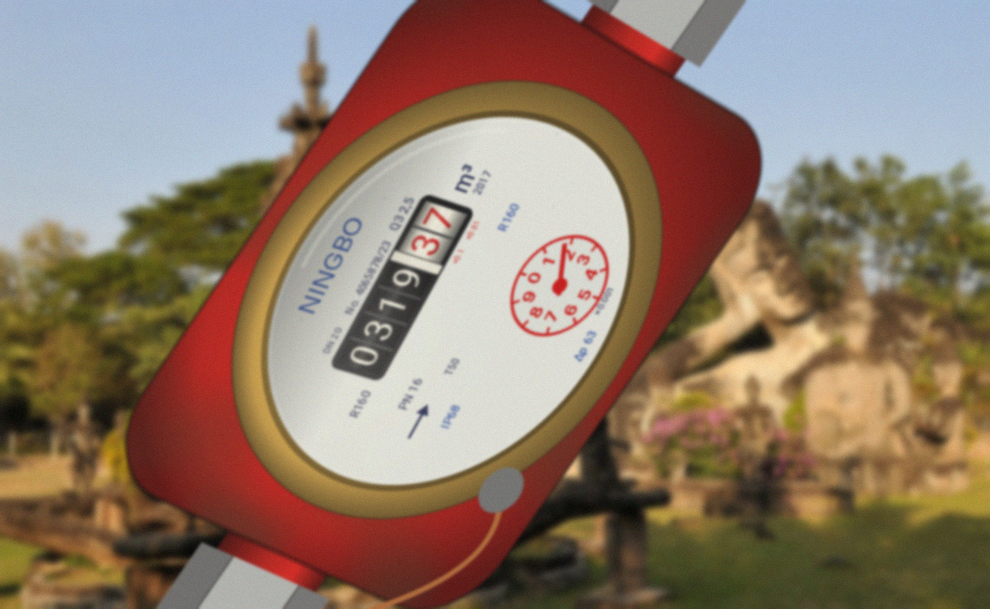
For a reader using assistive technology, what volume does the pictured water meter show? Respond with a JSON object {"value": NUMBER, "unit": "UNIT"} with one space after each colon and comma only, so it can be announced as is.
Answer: {"value": 319.371, "unit": "m³"}
